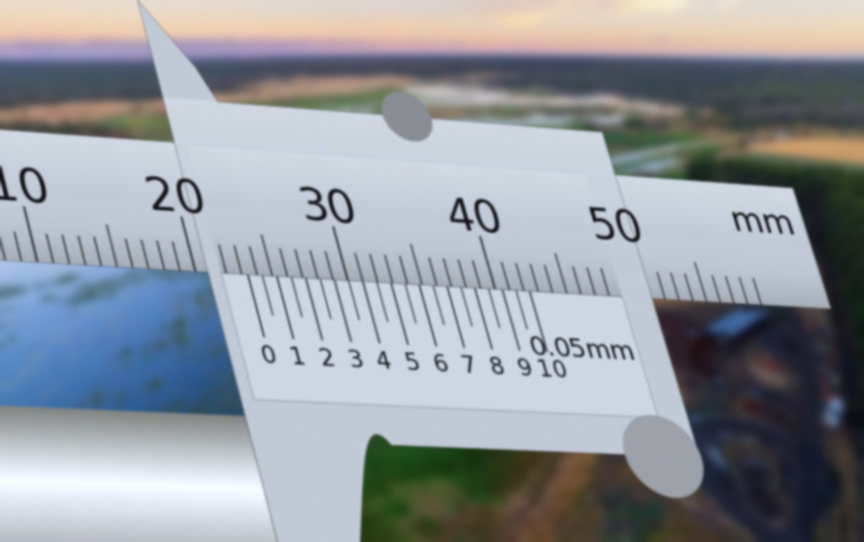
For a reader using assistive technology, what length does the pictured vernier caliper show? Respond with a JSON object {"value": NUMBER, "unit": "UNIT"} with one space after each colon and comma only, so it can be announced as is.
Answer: {"value": 23.4, "unit": "mm"}
